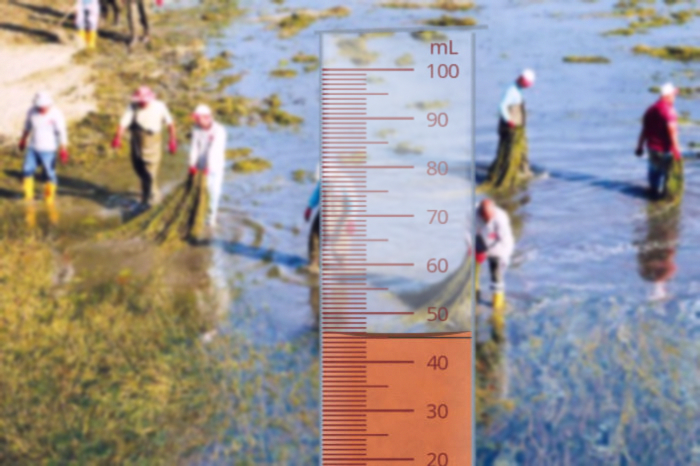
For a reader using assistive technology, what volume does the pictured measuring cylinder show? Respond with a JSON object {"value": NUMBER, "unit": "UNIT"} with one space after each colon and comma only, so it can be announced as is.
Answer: {"value": 45, "unit": "mL"}
